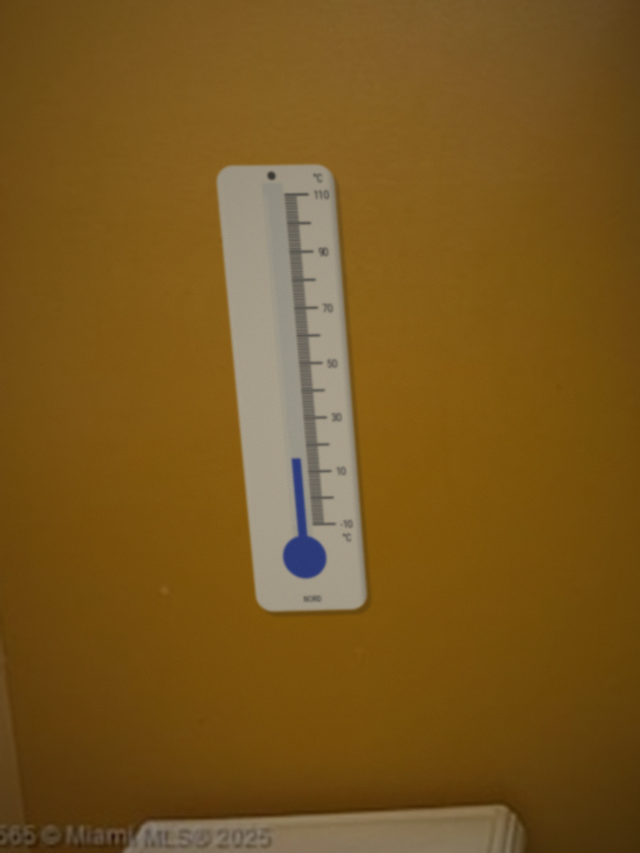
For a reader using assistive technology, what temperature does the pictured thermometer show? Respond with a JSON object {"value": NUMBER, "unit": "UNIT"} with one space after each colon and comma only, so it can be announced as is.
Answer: {"value": 15, "unit": "°C"}
